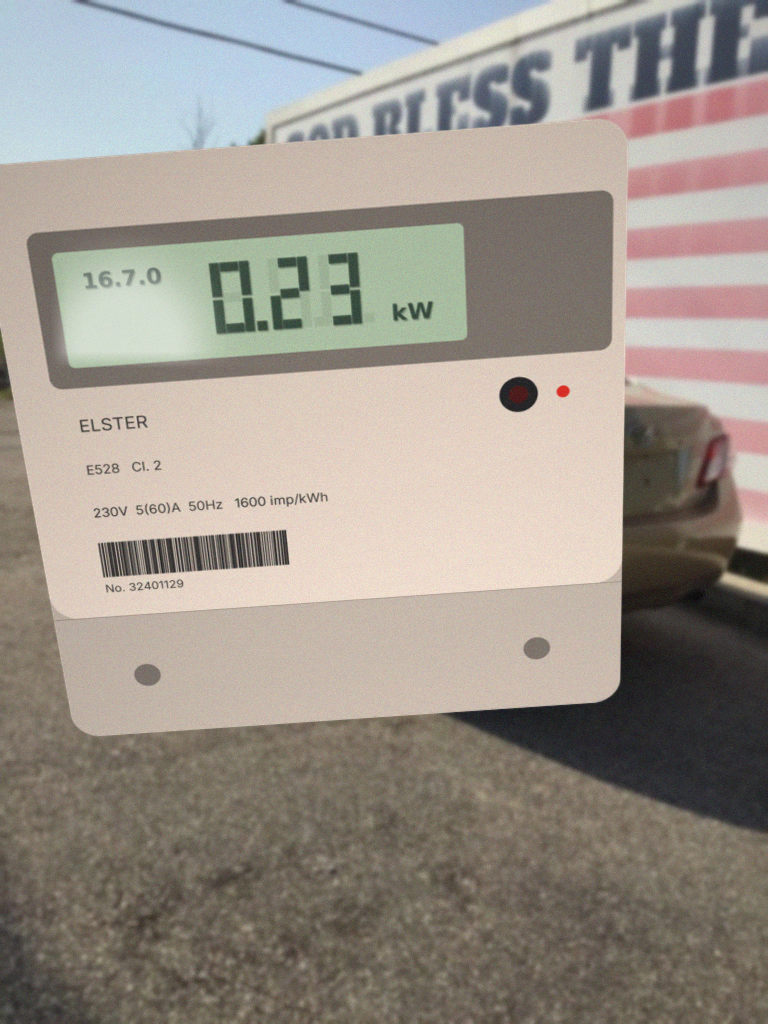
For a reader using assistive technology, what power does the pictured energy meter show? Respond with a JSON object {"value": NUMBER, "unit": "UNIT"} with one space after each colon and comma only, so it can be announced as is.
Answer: {"value": 0.23, "unit": "kW"}
